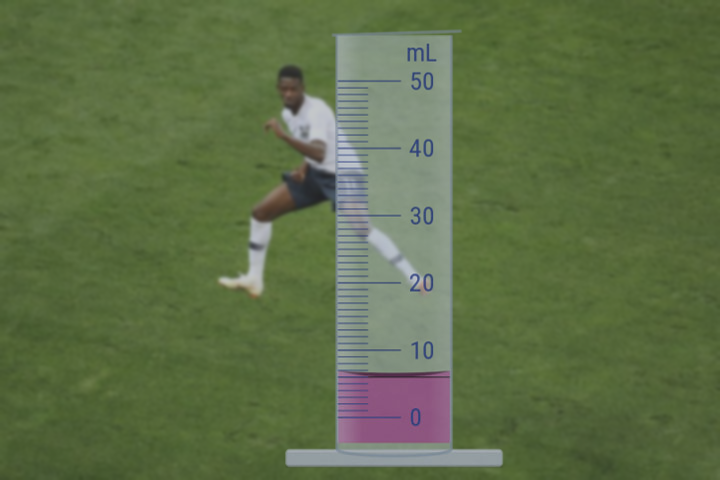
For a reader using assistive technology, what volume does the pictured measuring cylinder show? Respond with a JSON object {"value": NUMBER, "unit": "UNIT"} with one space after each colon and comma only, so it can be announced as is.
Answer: {"value": 6, "unit": "mL"}
